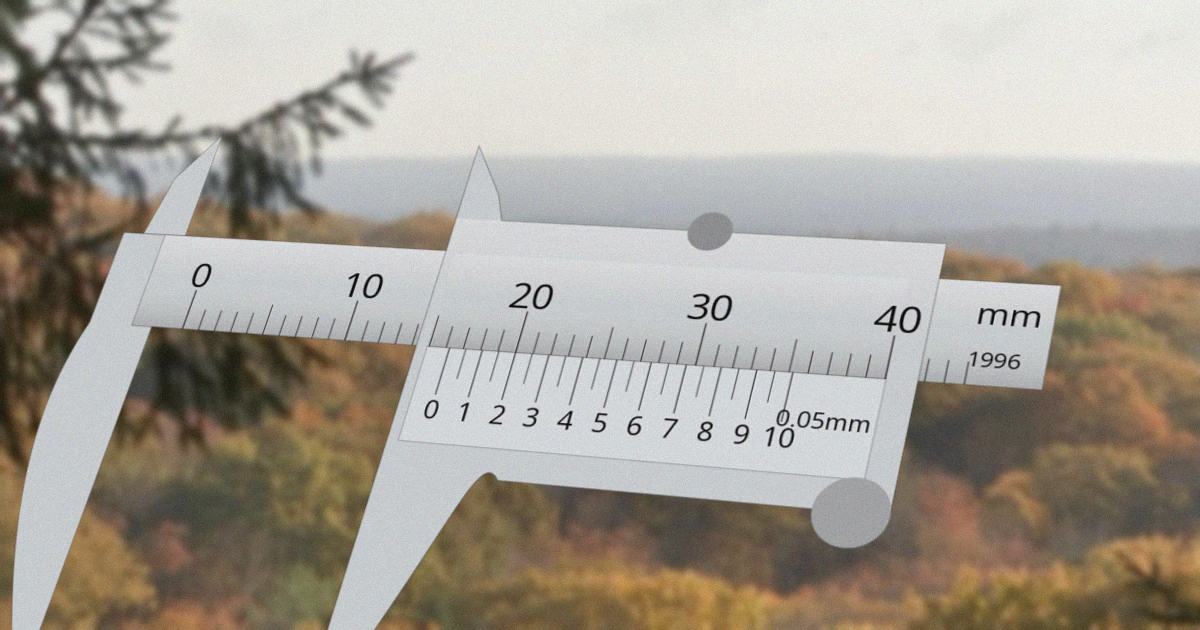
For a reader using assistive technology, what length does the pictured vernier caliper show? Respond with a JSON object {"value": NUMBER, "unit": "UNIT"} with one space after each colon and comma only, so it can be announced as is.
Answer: {"value": 16.2, "unit": "mm"}
